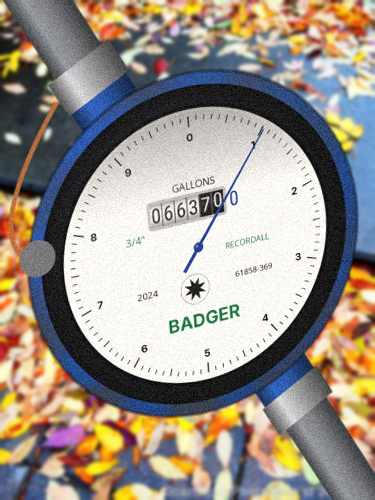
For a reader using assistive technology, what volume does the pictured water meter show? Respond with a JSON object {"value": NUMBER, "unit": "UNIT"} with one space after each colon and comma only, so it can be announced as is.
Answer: {"value": 663701.0, "unit": "gal"}
